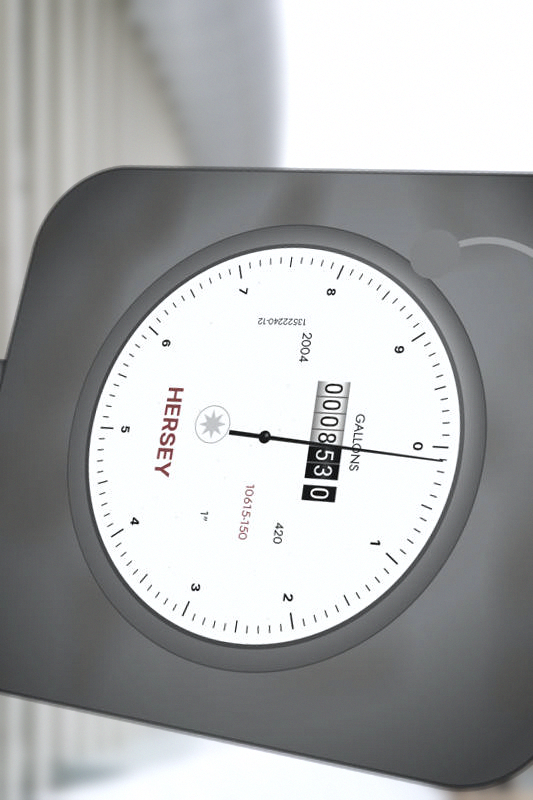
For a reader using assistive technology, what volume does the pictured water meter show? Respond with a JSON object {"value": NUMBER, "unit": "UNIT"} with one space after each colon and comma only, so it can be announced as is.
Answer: {"value": 8530.1, "unit": "gal"}
